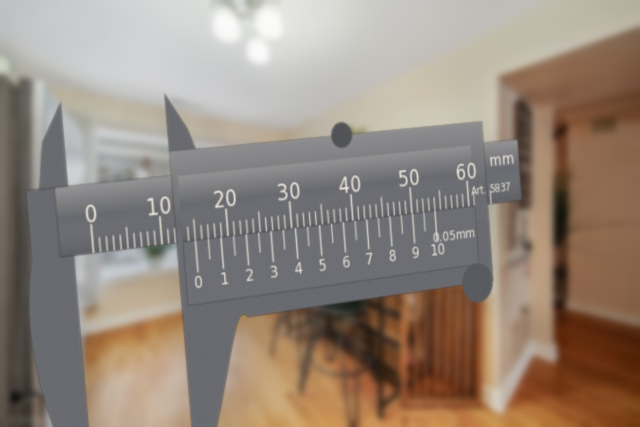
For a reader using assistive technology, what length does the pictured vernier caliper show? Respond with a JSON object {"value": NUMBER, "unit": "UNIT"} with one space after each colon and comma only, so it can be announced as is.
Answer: {"value": 15.0, "unit": "mm"}
